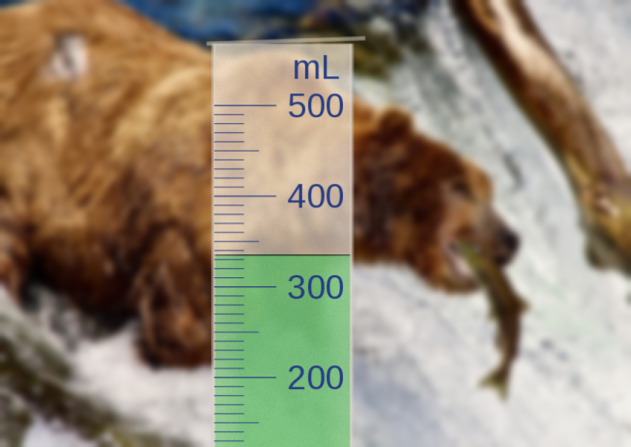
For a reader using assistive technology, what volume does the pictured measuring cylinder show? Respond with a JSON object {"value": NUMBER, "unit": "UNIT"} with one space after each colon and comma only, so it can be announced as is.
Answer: {"value": 335, "unit": "mL"}
